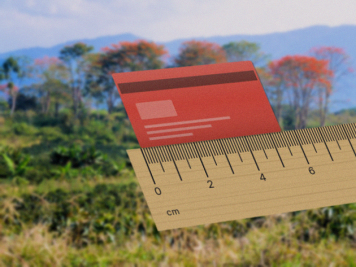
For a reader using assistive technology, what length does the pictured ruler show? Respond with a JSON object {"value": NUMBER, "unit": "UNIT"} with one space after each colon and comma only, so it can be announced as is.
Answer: {"value": 5.5, "unit": "cm"}
